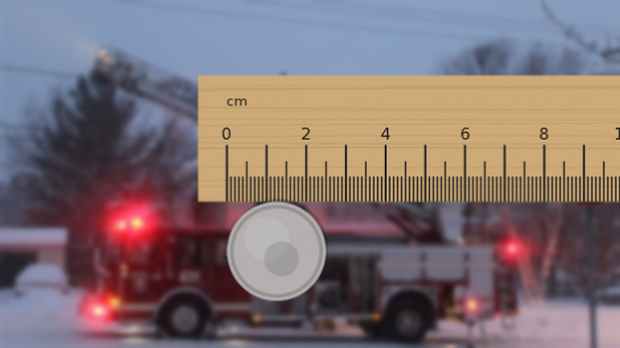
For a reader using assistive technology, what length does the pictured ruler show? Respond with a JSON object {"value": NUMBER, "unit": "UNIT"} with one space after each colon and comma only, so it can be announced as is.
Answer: {"value": 2.5, "unit": "cm"}
